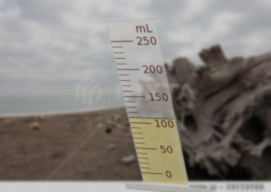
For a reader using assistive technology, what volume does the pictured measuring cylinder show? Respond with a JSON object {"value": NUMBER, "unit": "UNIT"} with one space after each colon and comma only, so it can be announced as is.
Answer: {"value": 110, "unit": "mL"}
